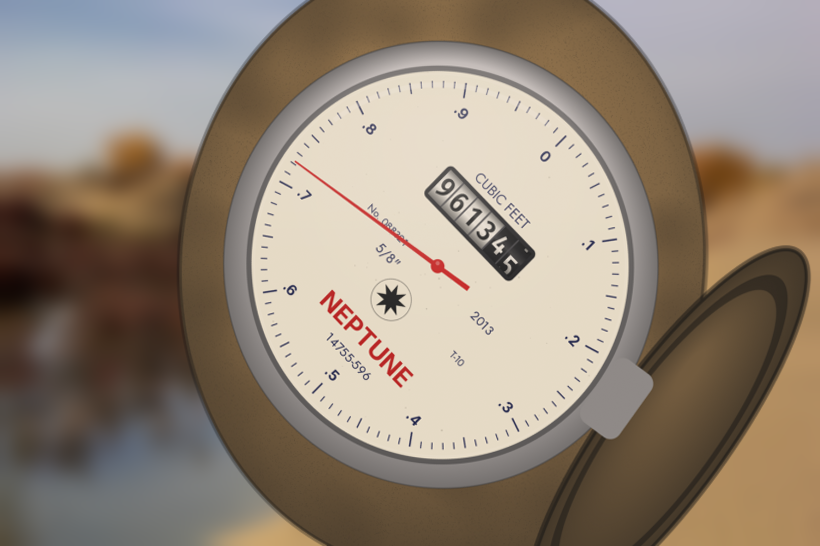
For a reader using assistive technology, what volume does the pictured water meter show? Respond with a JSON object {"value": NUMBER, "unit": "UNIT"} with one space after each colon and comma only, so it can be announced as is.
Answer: {"value": 961344.72, "unit": "ft³"}
